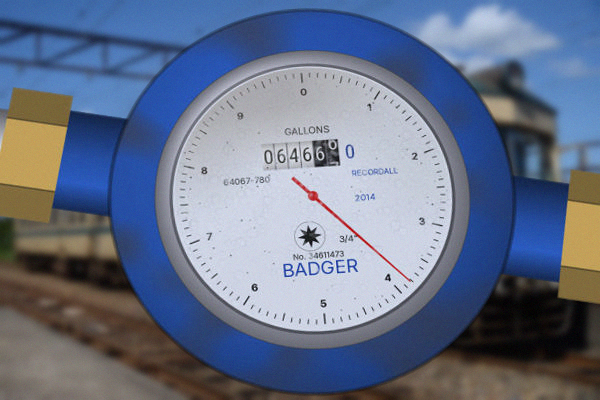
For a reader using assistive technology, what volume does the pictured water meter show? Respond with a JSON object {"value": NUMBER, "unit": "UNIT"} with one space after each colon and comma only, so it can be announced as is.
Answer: {"value": 646663.8, "unit": "gal"}
